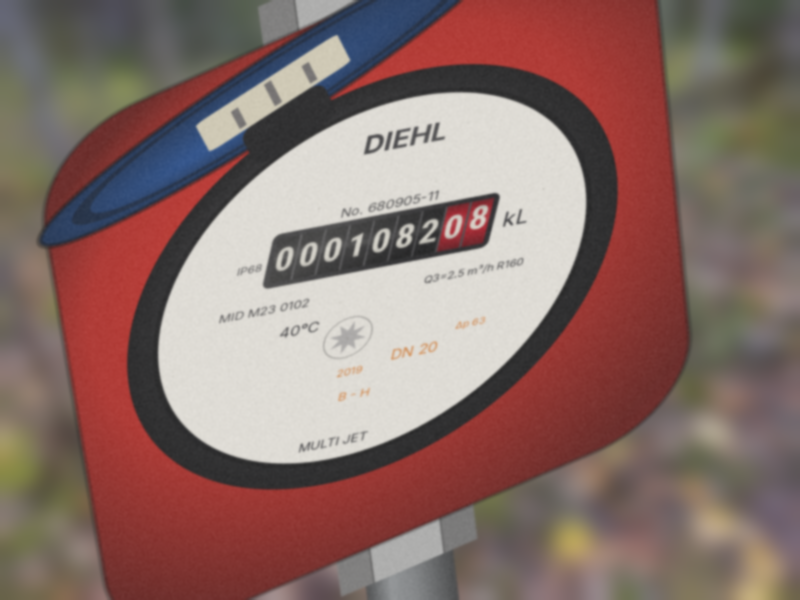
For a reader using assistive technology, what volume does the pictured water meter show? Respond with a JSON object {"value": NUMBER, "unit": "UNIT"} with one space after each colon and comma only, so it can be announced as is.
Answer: {"value": 1082.08, "unit": "kL"}
